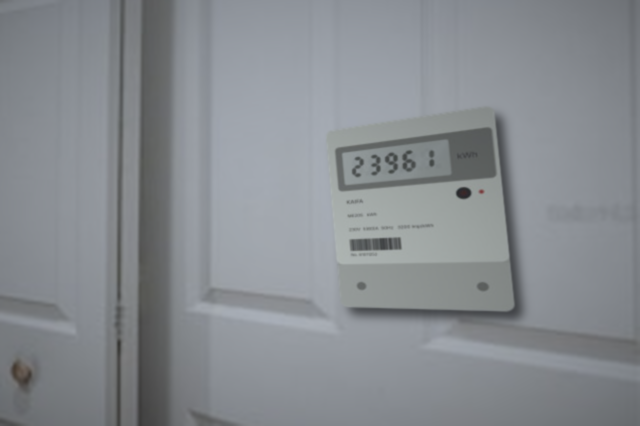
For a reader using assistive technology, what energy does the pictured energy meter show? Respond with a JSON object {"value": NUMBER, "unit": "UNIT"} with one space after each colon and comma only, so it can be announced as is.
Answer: {"value": 23961, "unit": "kWh"}
